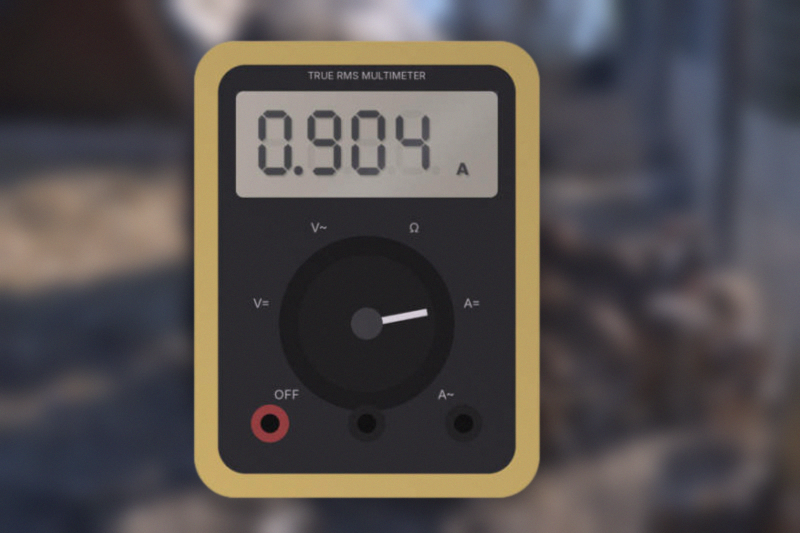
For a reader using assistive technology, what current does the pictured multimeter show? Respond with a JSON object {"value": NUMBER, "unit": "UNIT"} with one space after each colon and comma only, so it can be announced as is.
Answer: {"value": 0.904, "unit": "A"}
